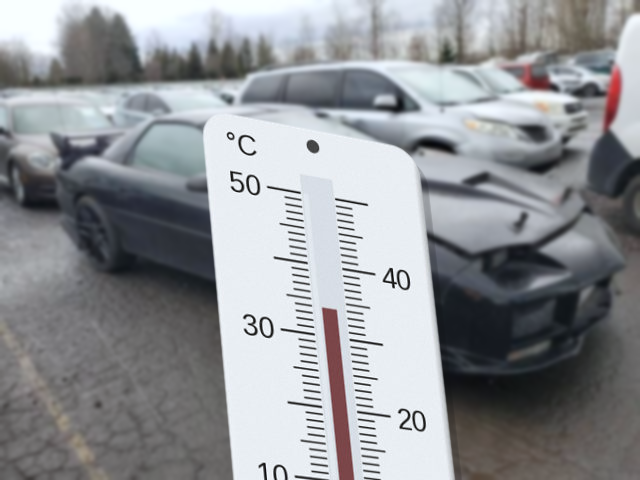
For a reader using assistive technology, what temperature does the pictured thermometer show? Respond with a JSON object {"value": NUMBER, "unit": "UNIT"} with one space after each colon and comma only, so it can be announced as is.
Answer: {"value": 34, "unit": "°C"}
